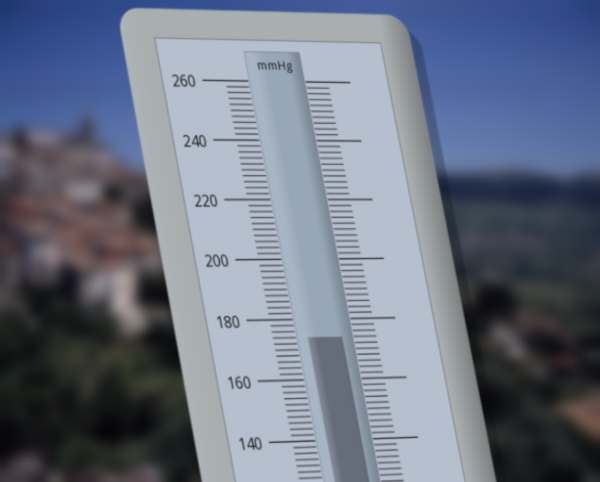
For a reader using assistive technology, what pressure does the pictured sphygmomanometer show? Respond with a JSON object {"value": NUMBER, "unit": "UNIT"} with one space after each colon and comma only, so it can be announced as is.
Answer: {"value": 174, "unit": "mmHg"}
